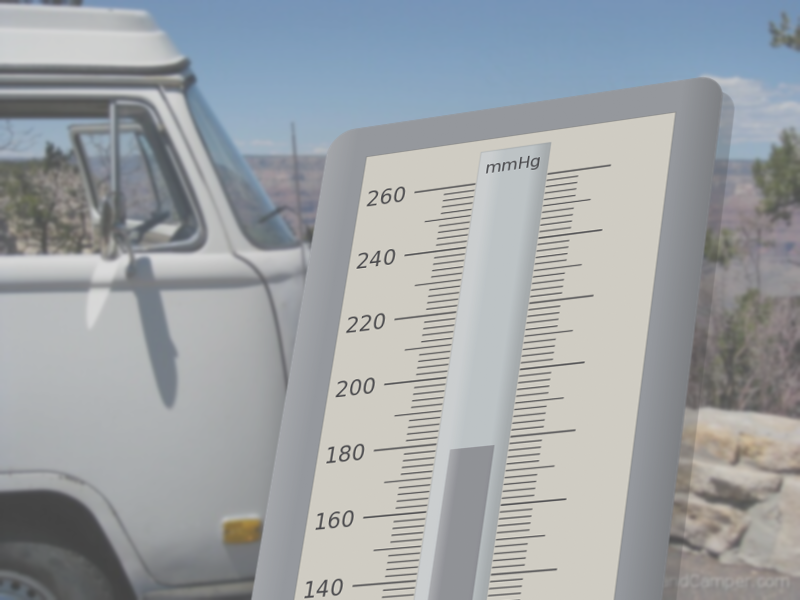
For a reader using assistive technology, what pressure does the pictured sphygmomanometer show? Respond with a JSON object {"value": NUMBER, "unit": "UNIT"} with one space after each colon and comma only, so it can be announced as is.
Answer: {"value": 178, "unit": "mmHg"}
